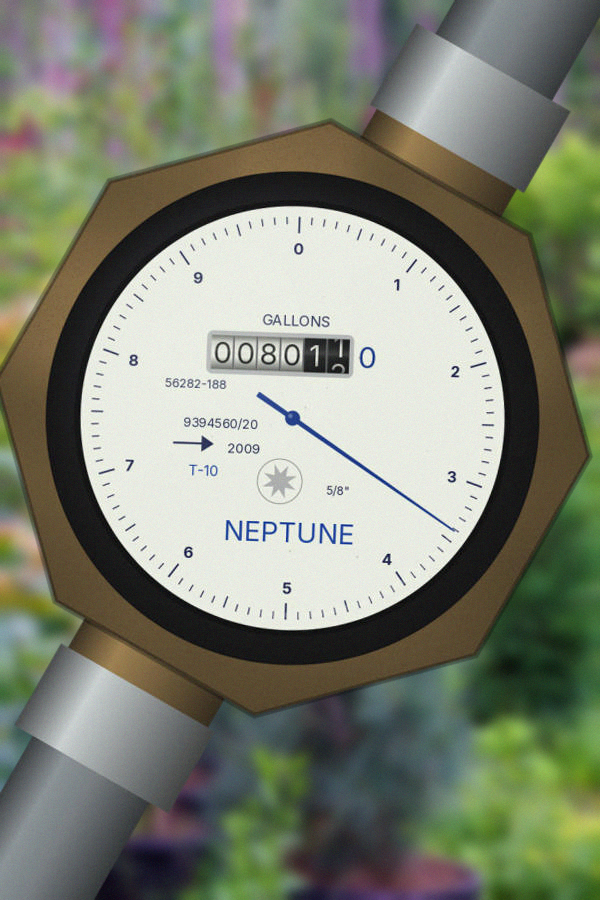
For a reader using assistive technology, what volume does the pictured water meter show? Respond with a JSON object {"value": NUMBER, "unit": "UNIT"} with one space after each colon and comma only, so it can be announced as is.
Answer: {"value": 80113.4, "unit": "gal"}
